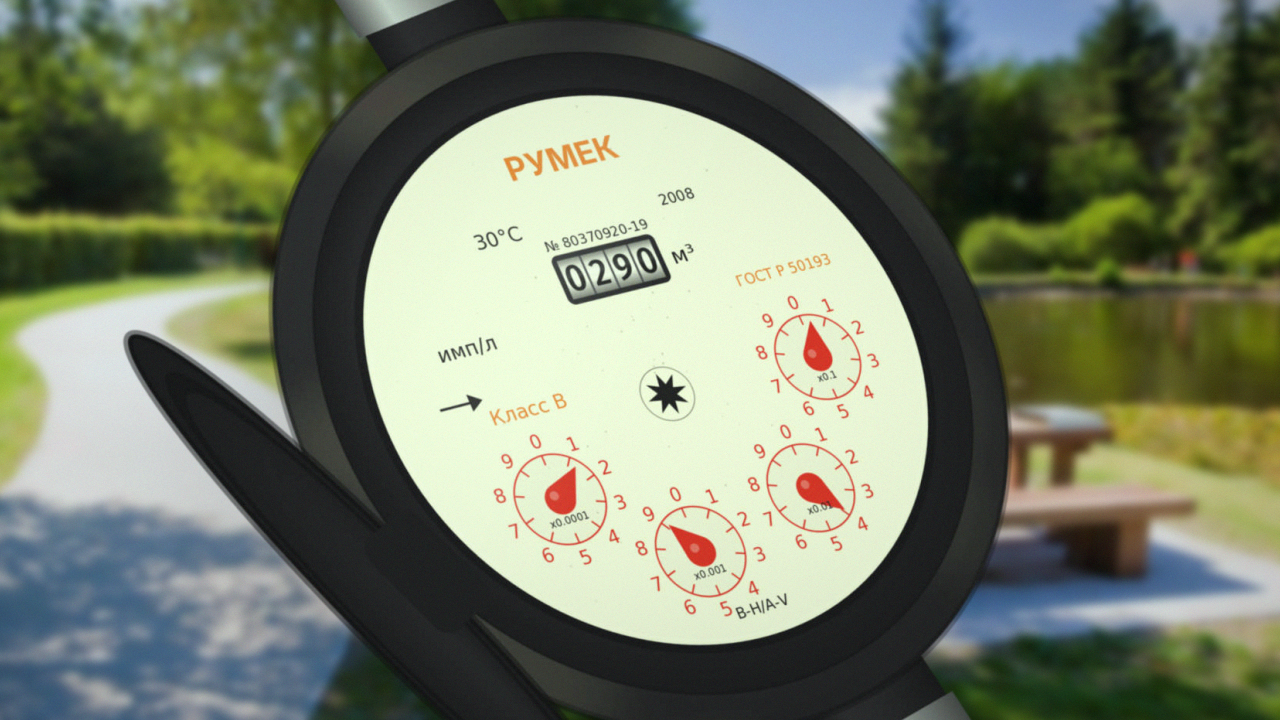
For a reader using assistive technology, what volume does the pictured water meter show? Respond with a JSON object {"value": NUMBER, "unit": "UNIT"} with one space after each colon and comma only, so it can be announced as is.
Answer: {"value": 290.0391, "unit": "m³"}
